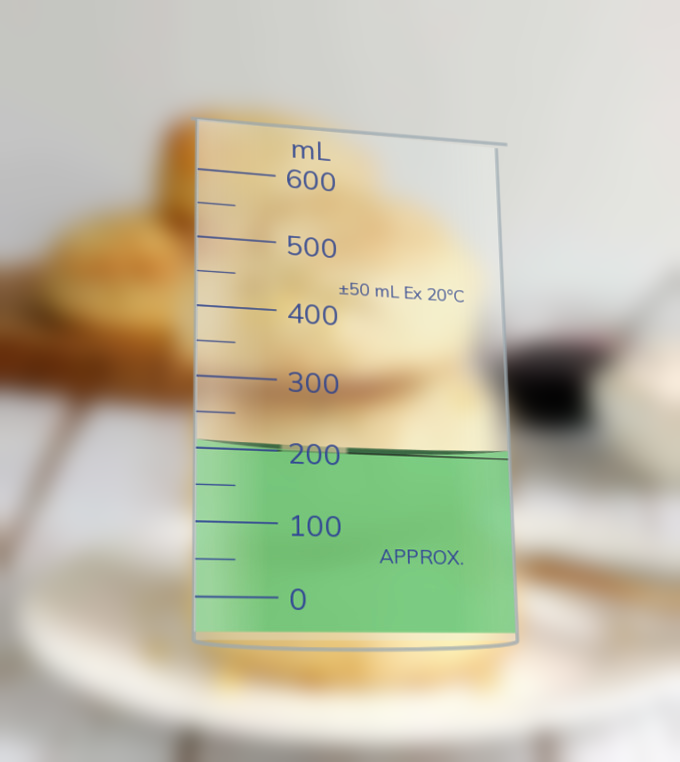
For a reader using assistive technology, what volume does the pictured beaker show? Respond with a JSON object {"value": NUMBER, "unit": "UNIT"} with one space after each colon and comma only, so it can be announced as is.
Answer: {"value": 200, "unit": "mL"}
